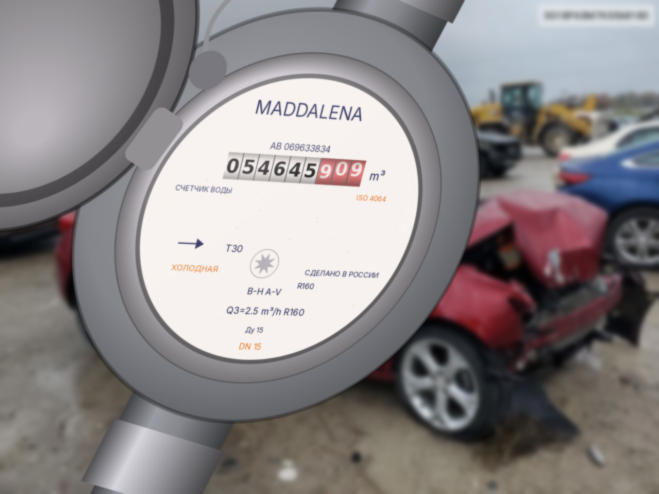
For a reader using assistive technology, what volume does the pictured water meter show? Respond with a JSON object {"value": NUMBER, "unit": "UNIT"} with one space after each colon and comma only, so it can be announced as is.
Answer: {"value": 54645.909, "unit": "m³"}
